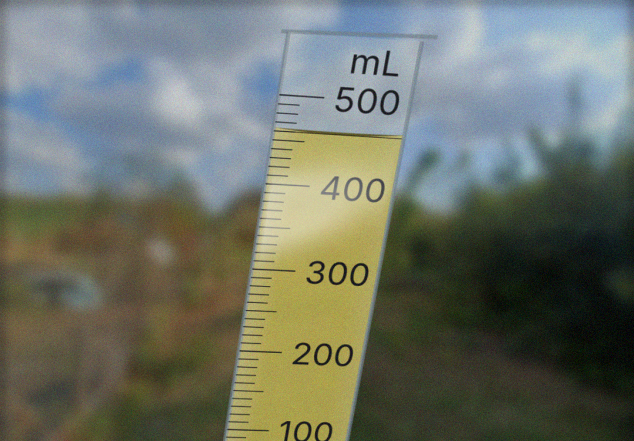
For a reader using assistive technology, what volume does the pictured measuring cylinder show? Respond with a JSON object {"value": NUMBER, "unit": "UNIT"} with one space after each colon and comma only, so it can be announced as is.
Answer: {"value": 460, "unit": "mL"}
